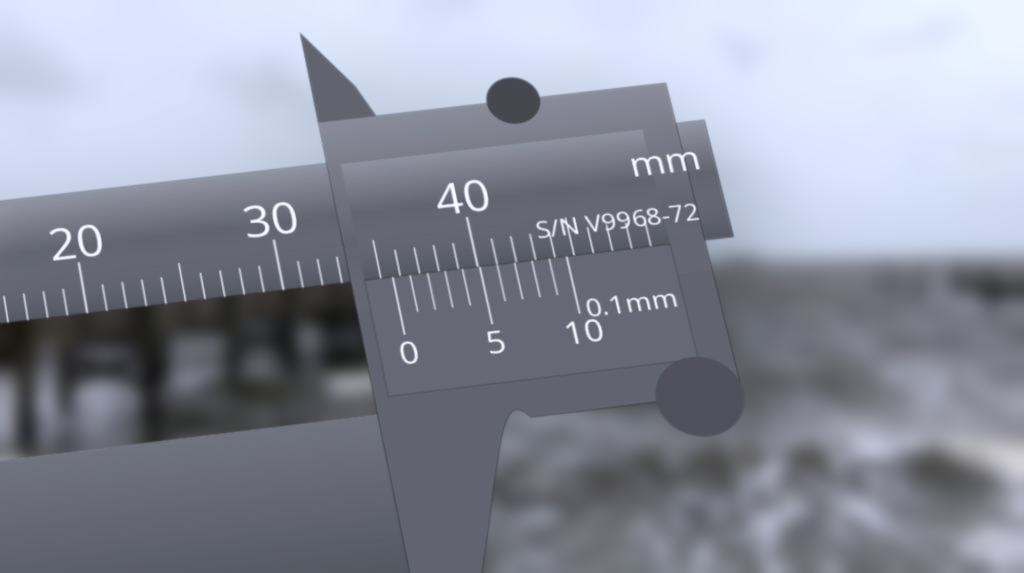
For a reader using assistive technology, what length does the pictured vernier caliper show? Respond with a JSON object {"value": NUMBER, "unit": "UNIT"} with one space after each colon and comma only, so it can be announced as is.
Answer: {"value": 35.6, "unit": "mm"}
